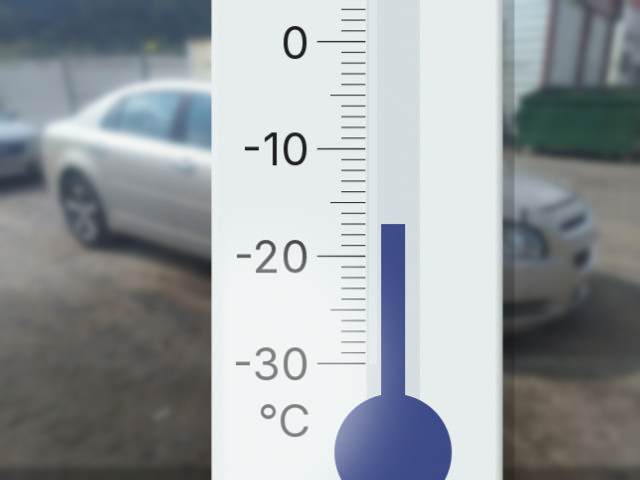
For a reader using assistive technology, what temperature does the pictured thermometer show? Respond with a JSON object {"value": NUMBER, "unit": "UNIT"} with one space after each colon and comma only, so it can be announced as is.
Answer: {"value": -17, "unit": "°C"}
